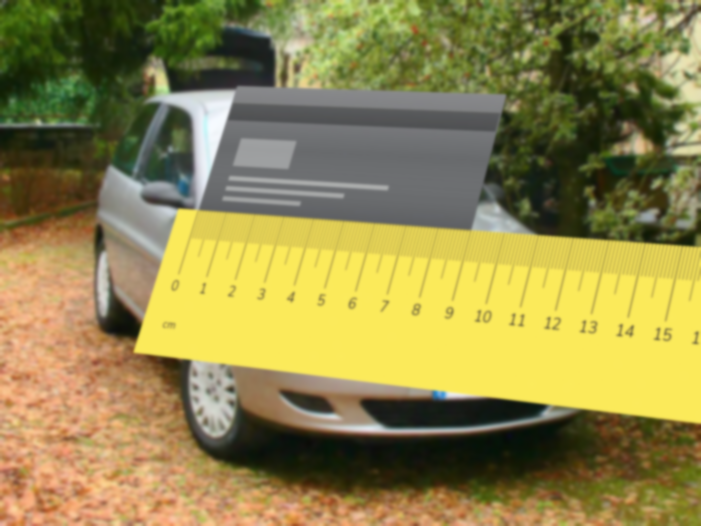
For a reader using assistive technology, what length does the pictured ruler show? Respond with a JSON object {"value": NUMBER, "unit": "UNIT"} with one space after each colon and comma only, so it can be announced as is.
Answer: {"value": 9, "unit": "cm"}
